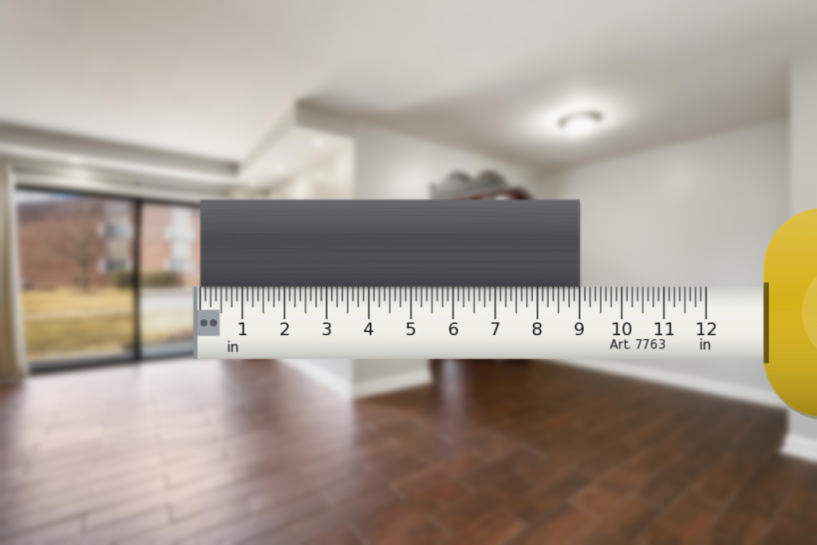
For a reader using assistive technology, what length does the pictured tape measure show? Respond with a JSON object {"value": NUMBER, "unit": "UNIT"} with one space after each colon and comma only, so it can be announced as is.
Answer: {"value": 9, "unit": "in"}
